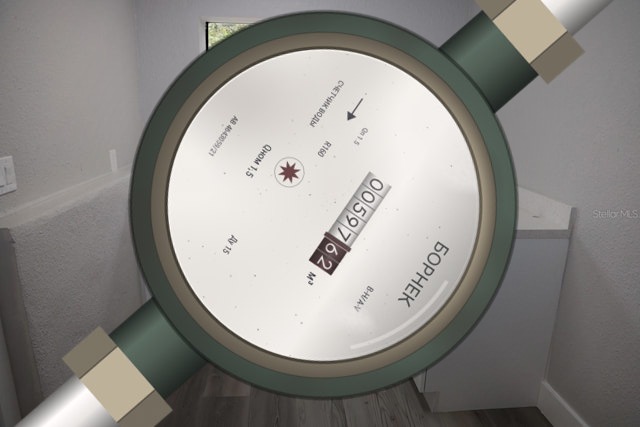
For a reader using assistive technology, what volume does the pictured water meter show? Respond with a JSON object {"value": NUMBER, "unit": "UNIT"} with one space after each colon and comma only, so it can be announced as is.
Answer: {"value": 597.62, "unit": "m³"}
